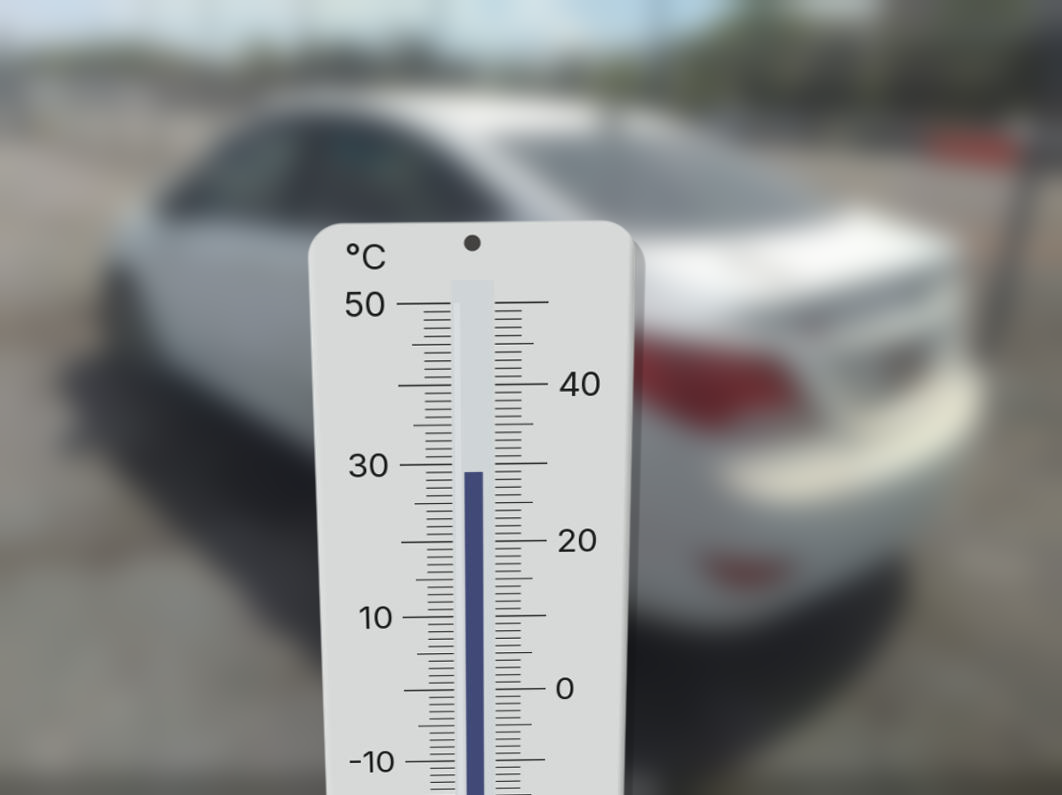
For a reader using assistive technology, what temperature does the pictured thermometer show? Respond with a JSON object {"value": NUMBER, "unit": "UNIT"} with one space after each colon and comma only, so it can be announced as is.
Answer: {"value": 29, "unit": "°C"}
